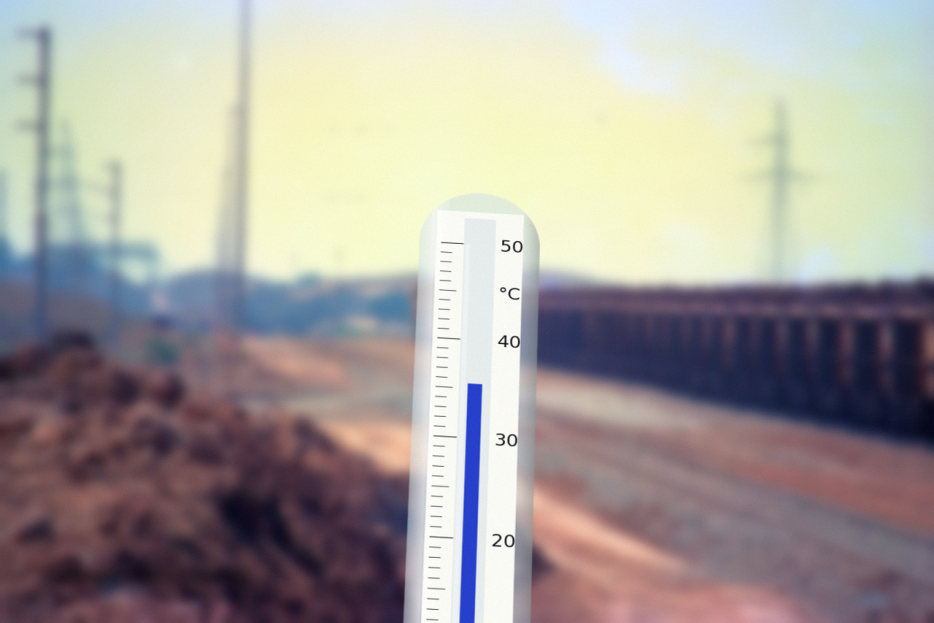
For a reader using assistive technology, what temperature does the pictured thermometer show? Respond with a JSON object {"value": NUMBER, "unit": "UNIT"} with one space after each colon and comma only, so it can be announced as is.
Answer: {"value": 35.5, "unit": "°C"}
